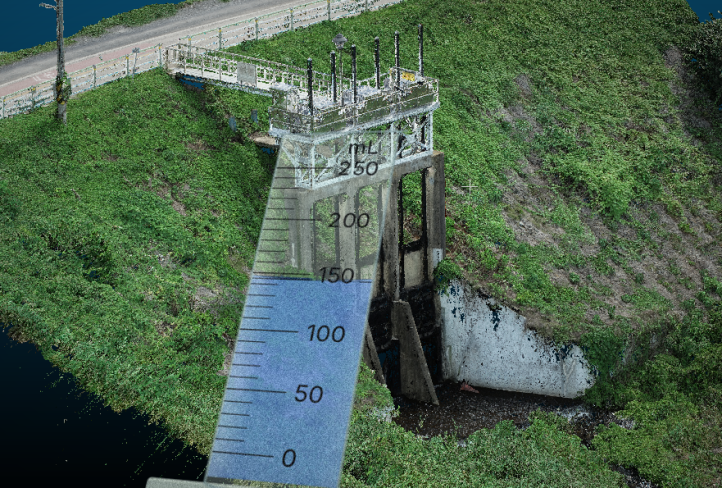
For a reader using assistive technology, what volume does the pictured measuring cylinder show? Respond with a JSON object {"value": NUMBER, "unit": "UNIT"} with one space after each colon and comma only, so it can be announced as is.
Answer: {"value": 145, "unit": "mL"}
